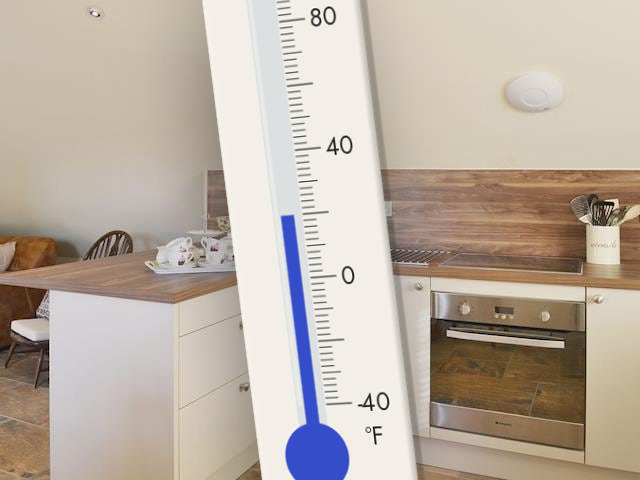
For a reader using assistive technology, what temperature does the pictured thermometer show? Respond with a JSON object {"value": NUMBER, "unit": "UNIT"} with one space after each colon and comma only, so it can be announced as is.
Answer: {"value": 20, "unit": "°F"}
